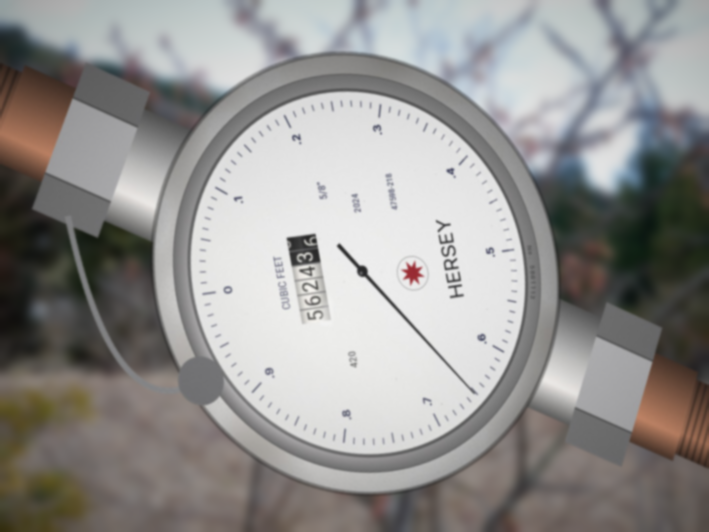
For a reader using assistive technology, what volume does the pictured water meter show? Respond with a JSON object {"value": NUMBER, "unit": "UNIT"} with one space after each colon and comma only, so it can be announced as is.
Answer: {"value": 562435.65, "unit": "ft³"}
